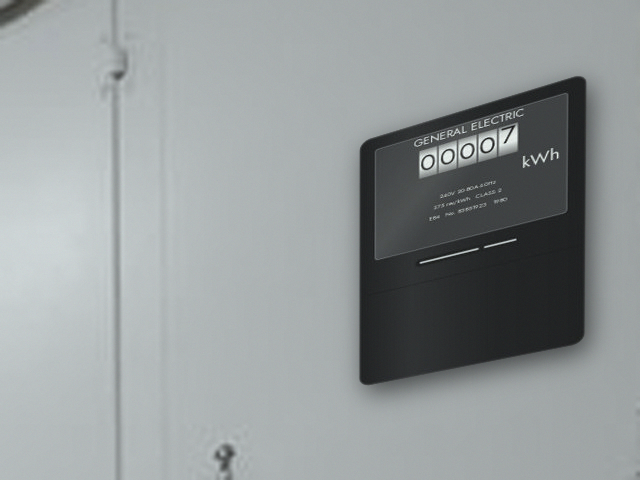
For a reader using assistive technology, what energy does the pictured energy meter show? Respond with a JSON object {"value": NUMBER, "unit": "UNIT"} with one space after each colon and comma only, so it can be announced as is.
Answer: {"value": 7, "unit": "kWh"}
